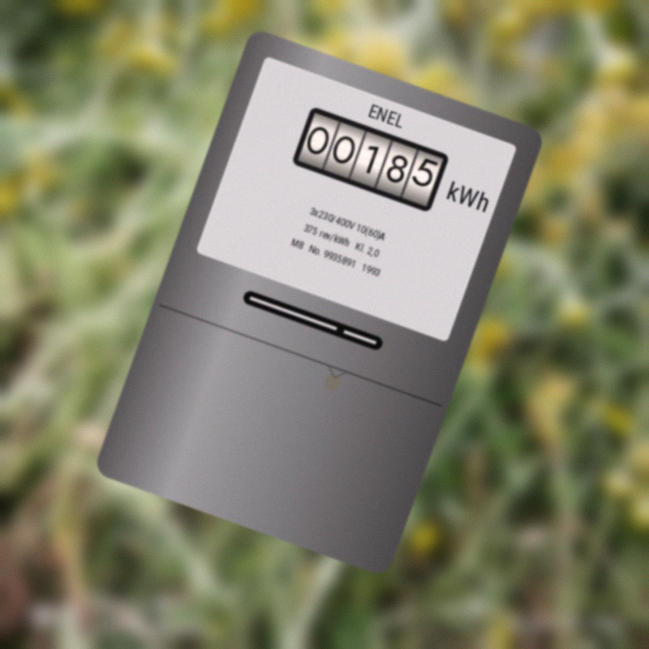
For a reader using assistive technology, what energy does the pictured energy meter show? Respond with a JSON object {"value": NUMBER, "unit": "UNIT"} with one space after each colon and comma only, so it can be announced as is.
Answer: {"value": 185, "unit": "kWh"}
